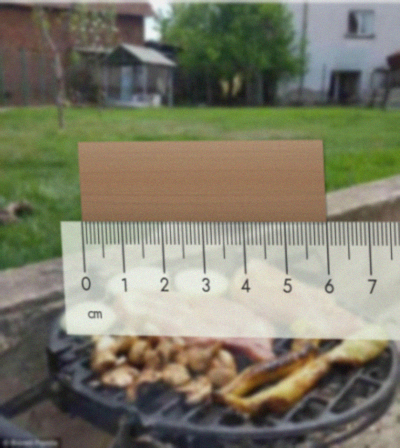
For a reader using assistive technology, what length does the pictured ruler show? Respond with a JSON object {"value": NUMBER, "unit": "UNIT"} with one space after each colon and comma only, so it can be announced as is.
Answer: {"value": 6, "unit": "cm"}
